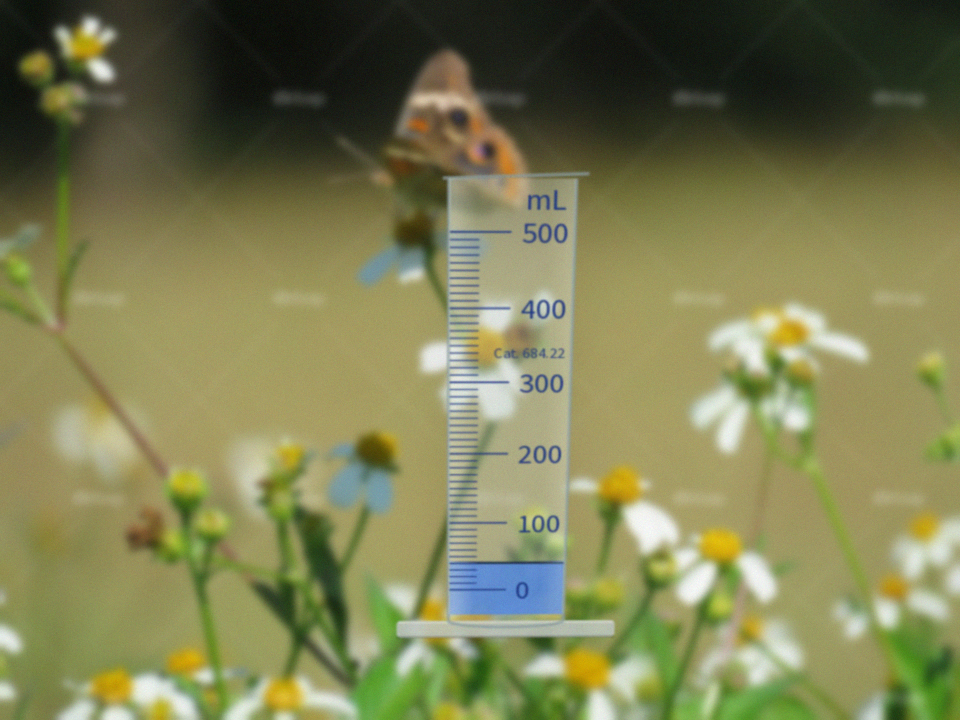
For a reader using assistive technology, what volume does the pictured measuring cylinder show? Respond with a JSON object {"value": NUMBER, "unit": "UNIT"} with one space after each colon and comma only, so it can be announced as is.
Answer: {"value": 40, "unit": "mL"}
